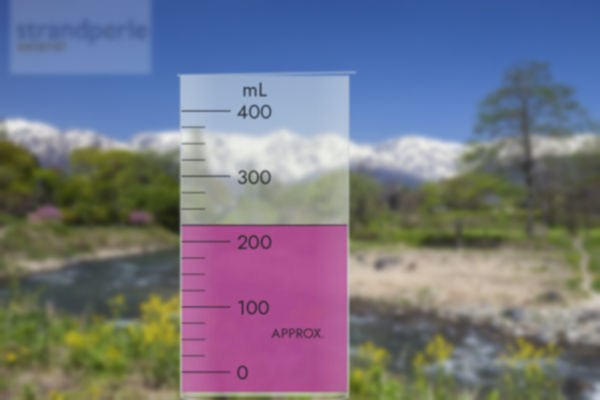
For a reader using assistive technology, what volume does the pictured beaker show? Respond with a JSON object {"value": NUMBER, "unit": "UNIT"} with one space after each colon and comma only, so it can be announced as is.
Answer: {"value": 225, "unit": "mL"}
